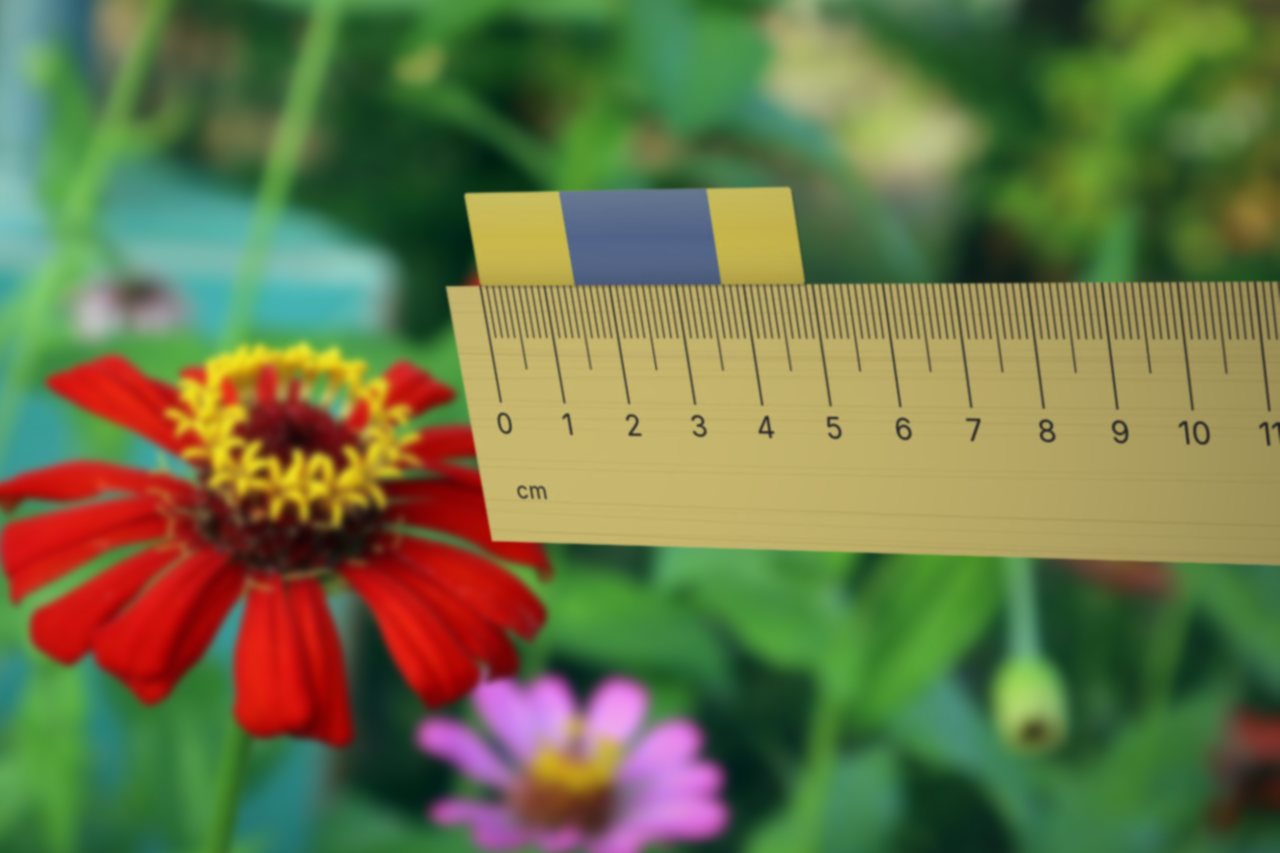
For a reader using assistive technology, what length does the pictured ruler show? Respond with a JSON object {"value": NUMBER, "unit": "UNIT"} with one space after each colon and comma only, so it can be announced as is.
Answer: {"value": 4.9, "unit": "cm"}
